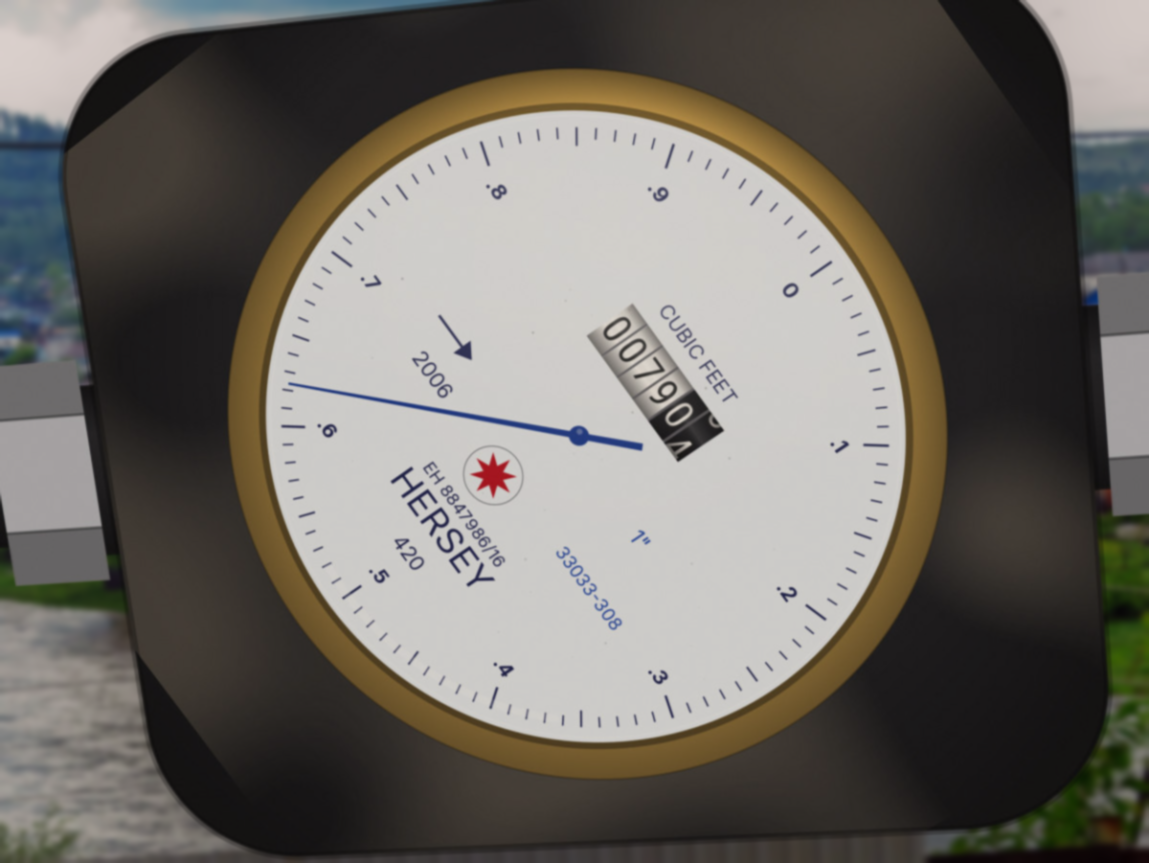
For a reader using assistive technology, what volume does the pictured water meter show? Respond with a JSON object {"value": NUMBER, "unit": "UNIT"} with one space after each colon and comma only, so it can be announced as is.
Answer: {"value": 7903.62, "unit": "ft³"}
